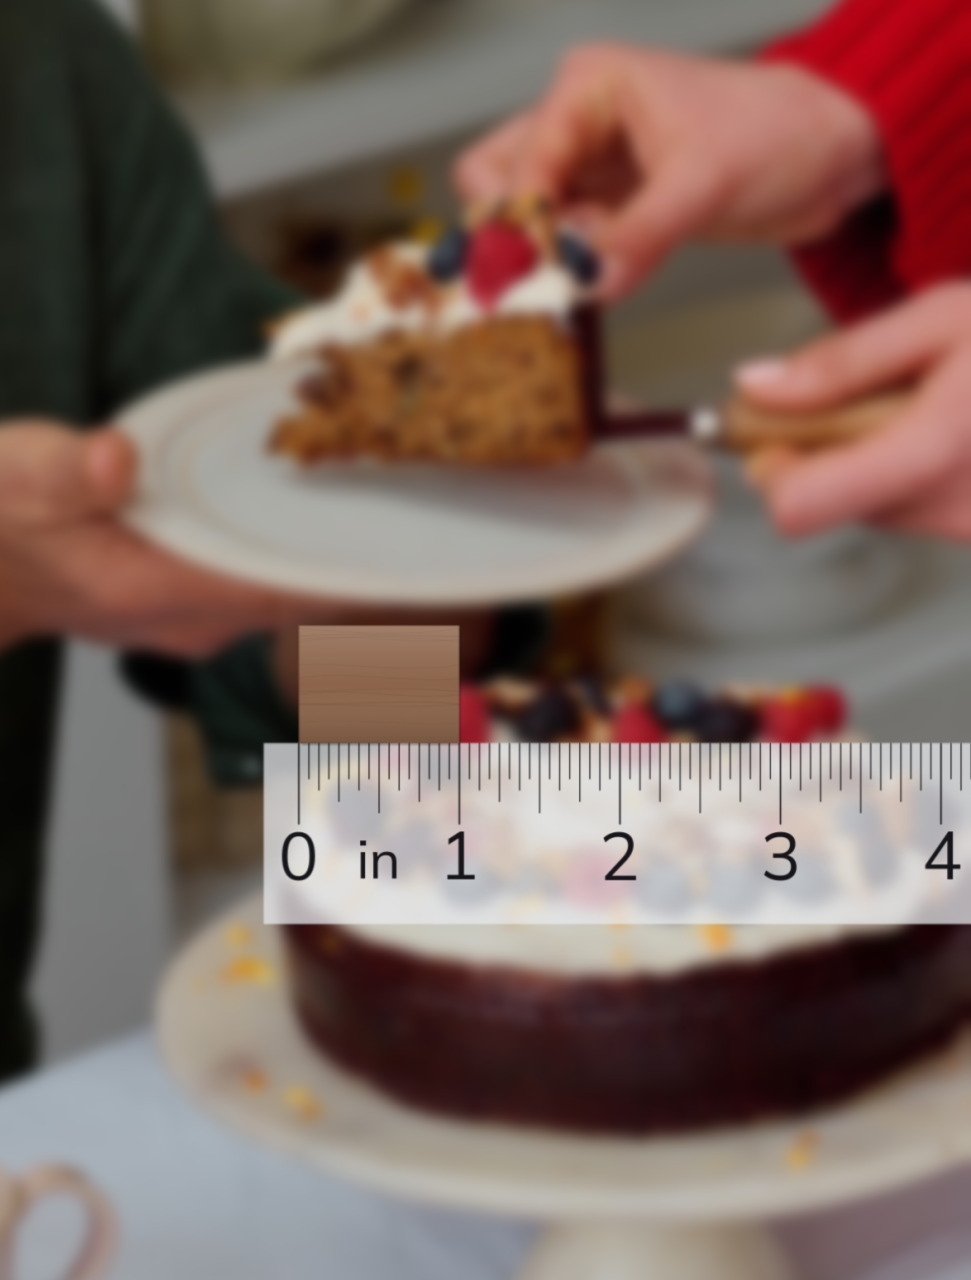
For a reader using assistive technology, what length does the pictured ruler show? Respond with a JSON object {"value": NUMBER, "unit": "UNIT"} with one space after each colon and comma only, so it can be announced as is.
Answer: {"value": 1, "unit": "in"}
